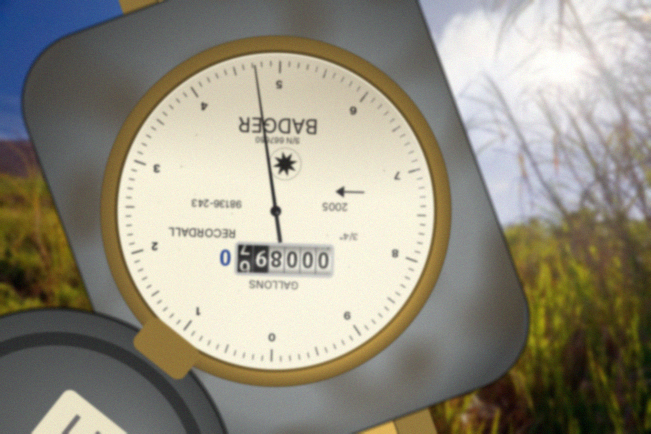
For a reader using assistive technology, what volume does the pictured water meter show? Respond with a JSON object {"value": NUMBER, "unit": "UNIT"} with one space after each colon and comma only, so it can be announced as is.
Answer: {"value": 8964.7, "unit": "gal"}
